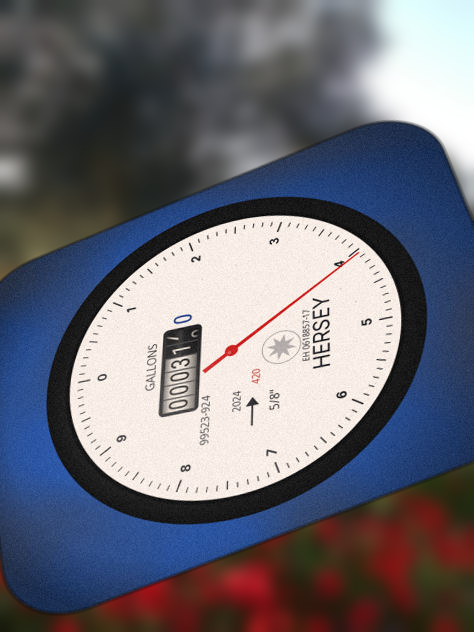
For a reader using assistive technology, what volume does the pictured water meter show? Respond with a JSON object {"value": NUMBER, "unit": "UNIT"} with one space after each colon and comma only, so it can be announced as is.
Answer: {"value": 3174.0, "unit": "gal"}
